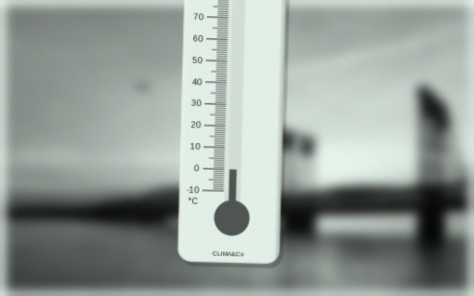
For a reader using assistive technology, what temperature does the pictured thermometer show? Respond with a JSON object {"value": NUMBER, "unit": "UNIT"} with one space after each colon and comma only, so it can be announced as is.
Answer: {"value": 0, "unit": "°C"}
